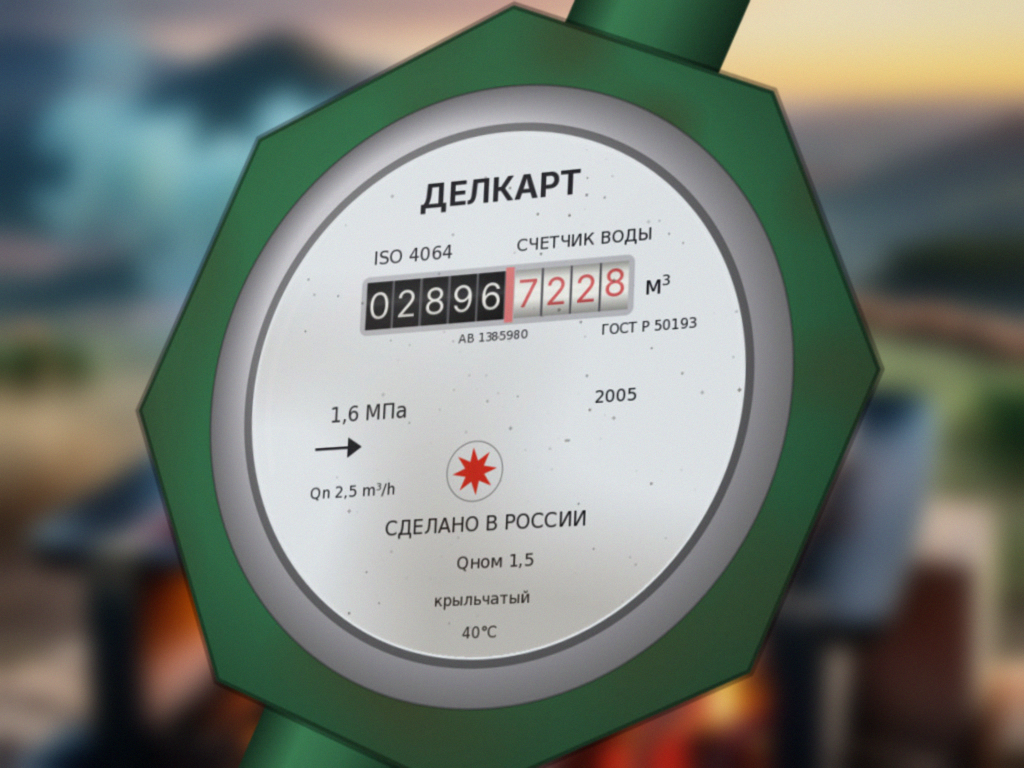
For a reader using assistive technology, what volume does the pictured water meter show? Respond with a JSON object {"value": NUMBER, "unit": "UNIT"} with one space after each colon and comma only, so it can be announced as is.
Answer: {"value": 2896.7228, "unit": "m³"}
